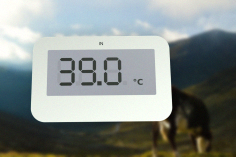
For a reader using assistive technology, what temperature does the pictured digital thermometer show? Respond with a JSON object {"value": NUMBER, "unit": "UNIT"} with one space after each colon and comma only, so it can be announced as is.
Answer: {"value": 39.0, "unit": "°C"}
